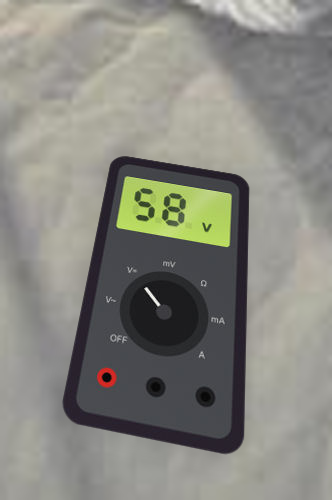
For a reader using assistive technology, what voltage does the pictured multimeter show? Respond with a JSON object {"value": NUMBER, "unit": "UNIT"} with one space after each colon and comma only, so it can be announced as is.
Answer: {"value": 58, "unit": "V"}
